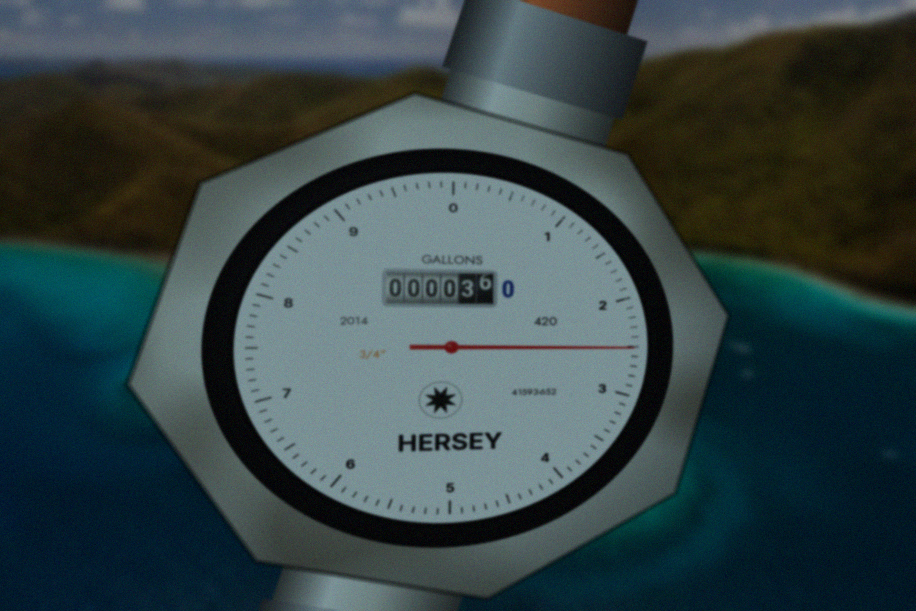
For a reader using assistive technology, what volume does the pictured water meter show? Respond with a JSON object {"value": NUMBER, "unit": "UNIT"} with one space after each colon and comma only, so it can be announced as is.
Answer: {"value": 362.5, "unit": "gal"}
